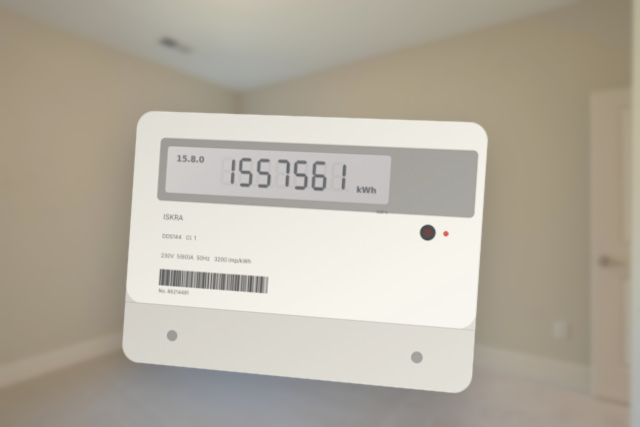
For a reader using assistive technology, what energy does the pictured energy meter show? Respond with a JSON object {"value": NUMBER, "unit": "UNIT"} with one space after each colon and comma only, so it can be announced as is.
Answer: {"value": 1557561, "unit": "kWh"}
